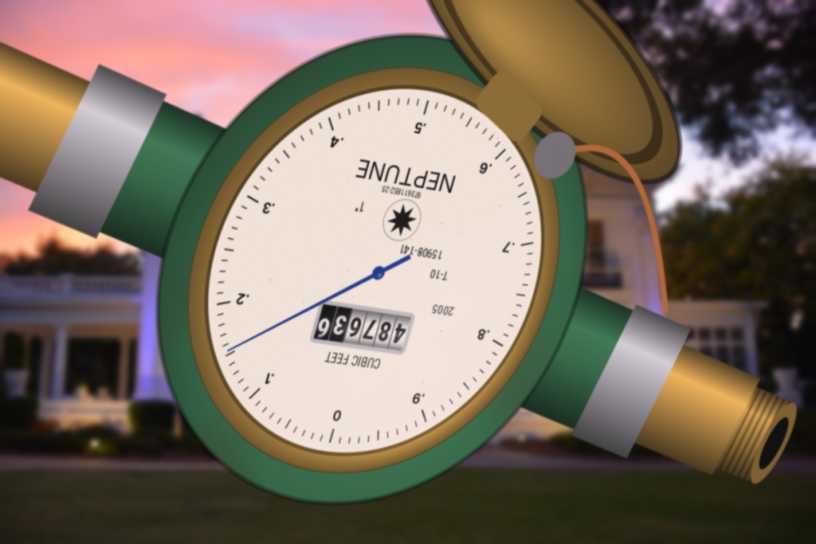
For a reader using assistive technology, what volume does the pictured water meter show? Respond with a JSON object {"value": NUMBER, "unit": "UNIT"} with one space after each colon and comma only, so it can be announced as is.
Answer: {"value": 487636.15, "unit": "ft³"}
